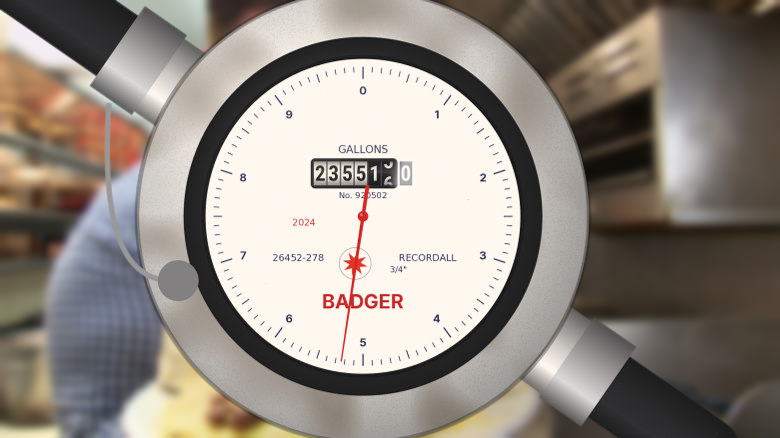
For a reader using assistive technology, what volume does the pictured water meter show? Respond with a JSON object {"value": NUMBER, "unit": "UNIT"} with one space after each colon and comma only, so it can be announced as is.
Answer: {"value": 2355155.2, "unit": "gal"}
